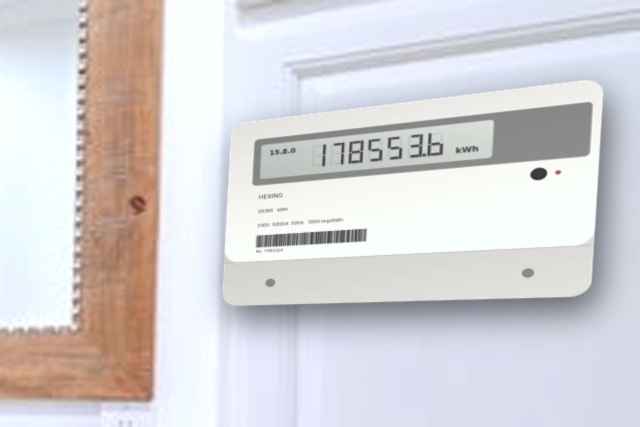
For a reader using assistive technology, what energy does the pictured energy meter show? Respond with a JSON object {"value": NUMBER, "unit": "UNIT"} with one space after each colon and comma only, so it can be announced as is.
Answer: {"value": 178553.6, "unit": "kWh"}
